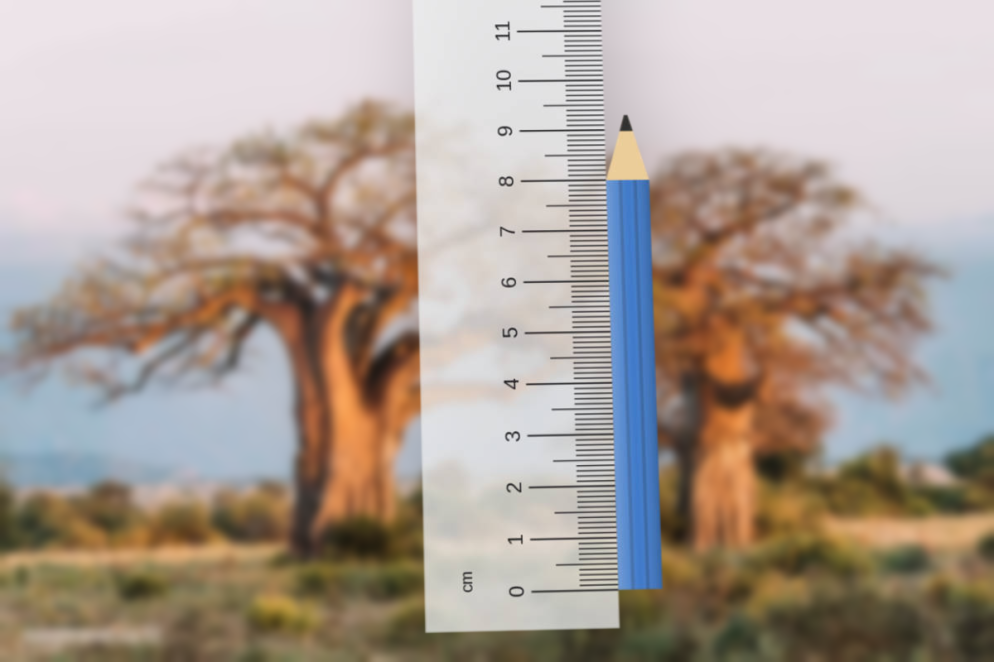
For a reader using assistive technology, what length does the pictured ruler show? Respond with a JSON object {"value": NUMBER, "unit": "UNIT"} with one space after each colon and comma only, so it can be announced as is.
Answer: {"value": 9.3, "unit": "cm"}
